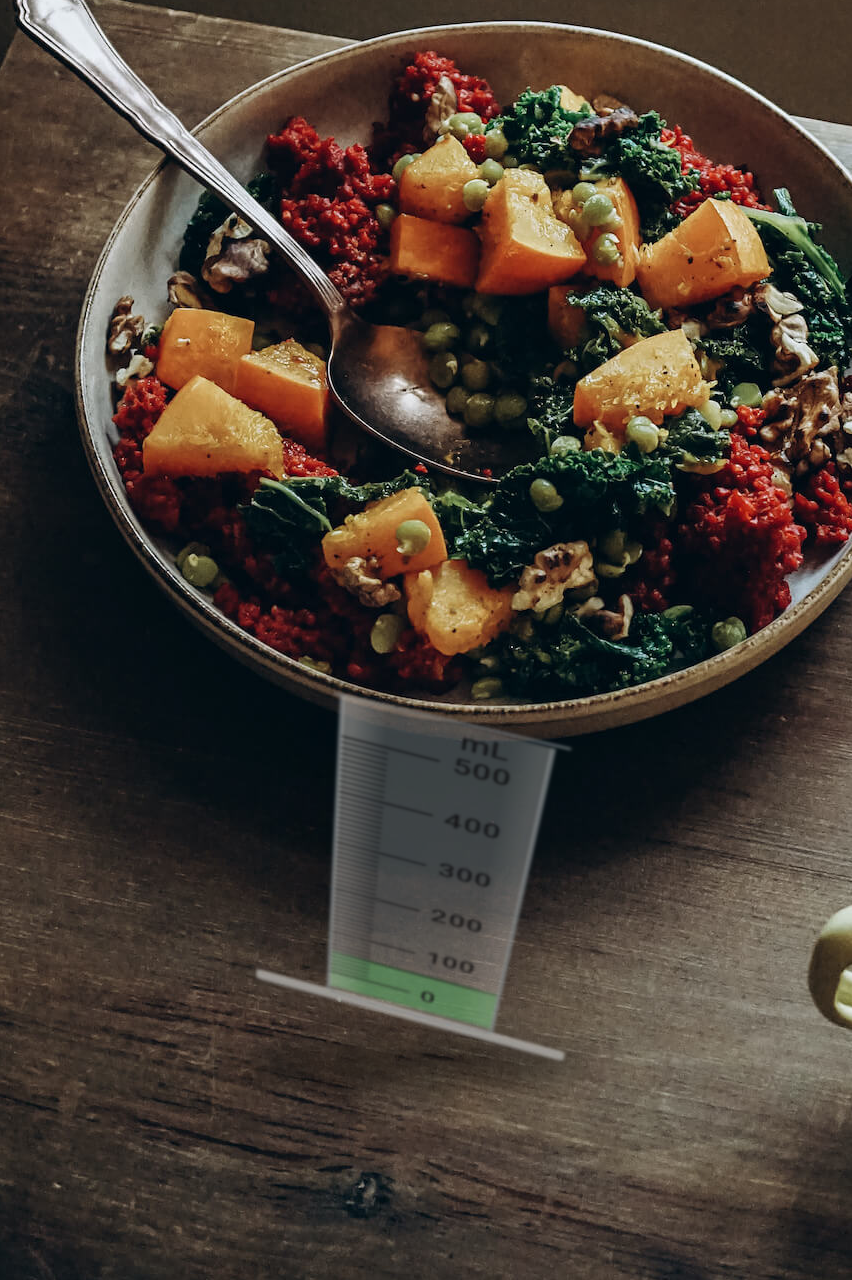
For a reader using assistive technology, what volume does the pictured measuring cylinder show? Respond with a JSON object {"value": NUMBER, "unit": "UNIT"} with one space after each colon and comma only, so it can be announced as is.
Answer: {"value": 50, "unit": "mL"}
